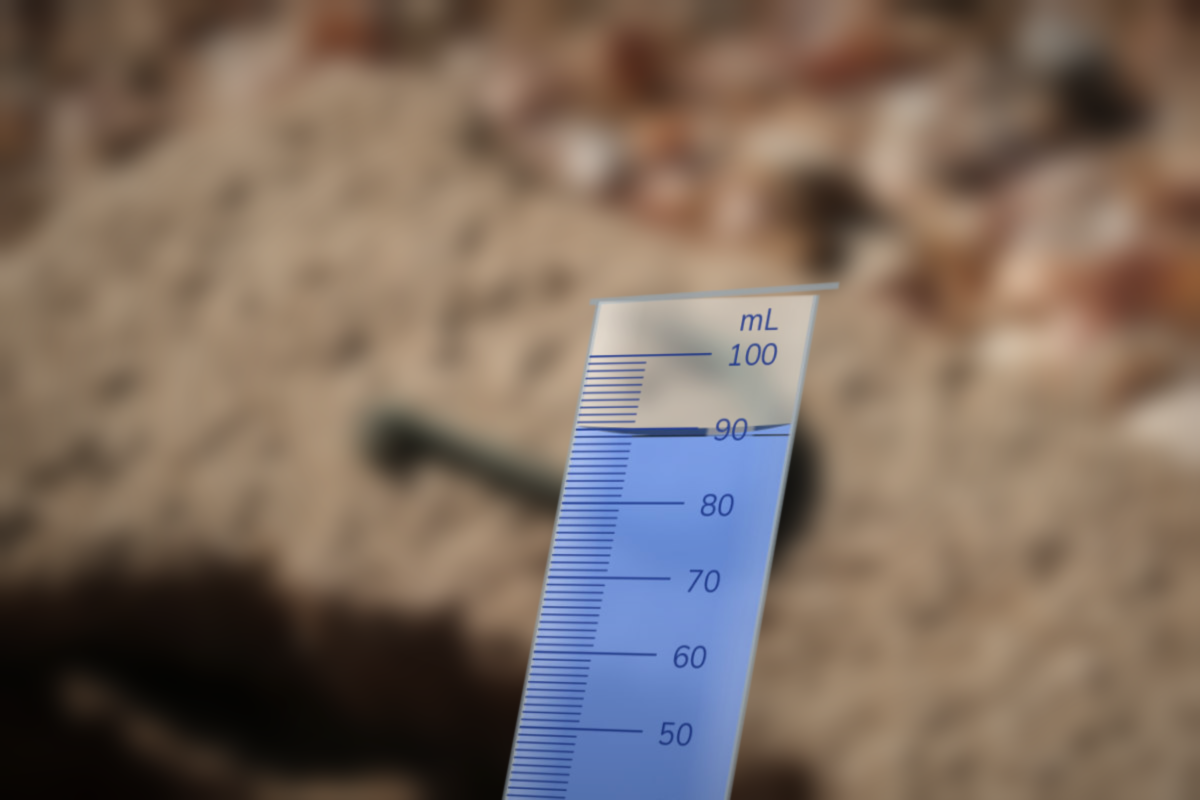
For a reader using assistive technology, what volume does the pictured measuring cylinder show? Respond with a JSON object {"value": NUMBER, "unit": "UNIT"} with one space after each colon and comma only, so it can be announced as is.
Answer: {"value": 89, "unit": "mL"}
